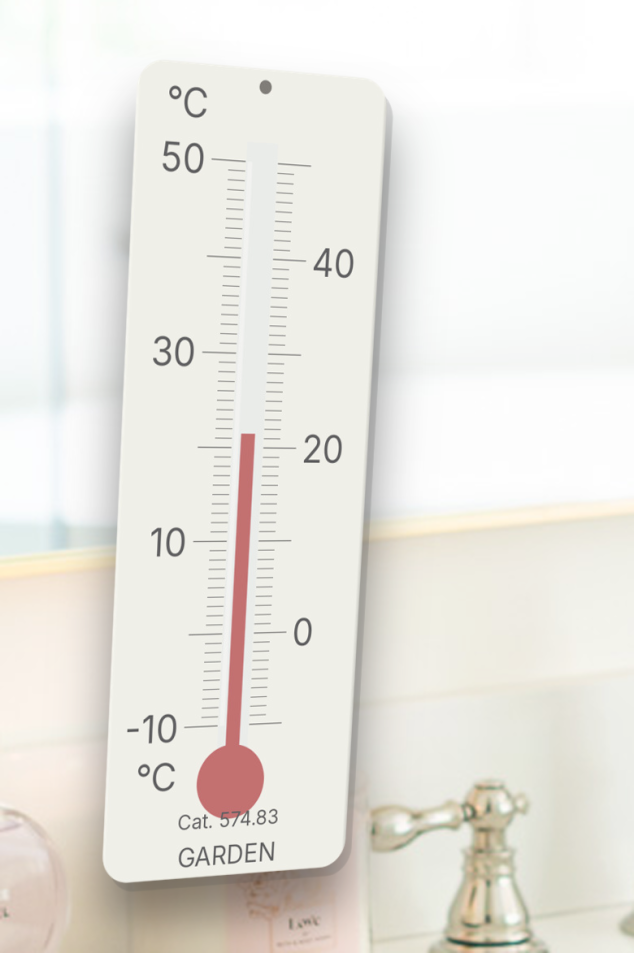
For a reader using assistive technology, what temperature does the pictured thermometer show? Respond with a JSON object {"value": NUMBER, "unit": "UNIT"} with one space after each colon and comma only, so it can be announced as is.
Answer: {"value": 21.5, "unit": "°C"}
